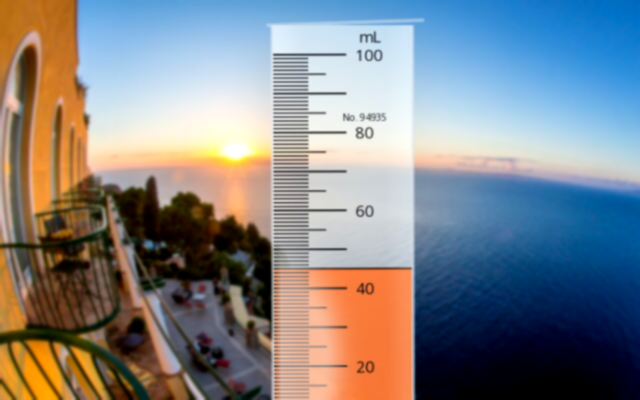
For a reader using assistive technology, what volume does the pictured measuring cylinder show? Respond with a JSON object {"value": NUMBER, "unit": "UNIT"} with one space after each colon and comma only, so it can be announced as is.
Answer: {"value": 45, "unit": "mL"}
